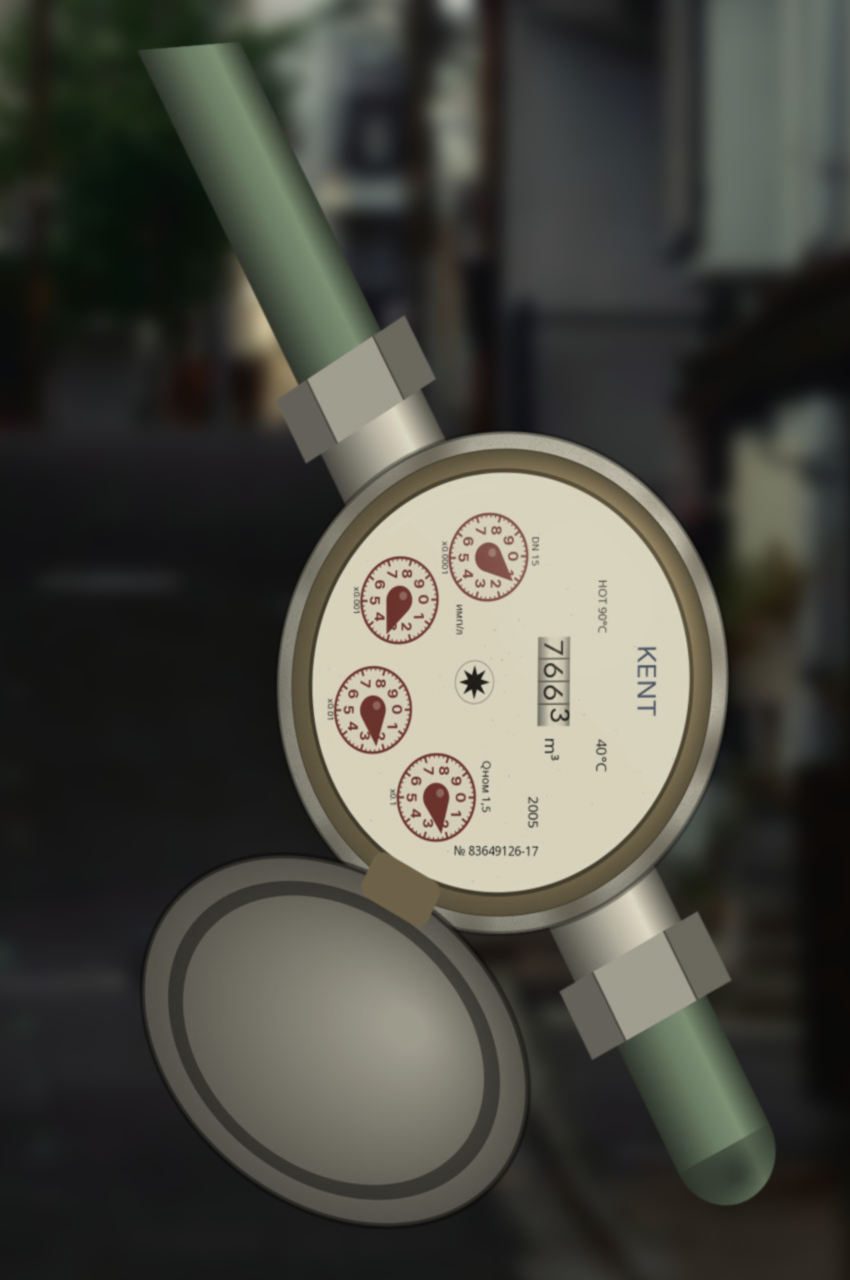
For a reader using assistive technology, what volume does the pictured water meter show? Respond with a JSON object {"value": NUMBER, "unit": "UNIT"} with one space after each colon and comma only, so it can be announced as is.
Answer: {"value": 7663.2231, "unit": "m³"}
